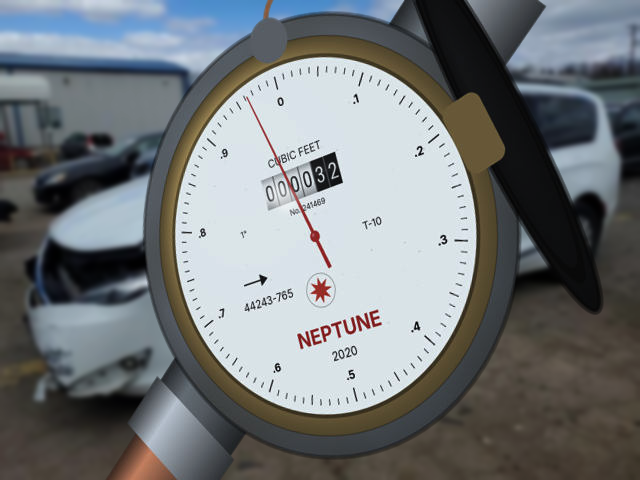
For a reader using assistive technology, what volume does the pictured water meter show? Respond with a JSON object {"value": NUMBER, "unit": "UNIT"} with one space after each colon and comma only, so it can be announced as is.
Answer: {"value": 31.96, "unit": "ft³"}
